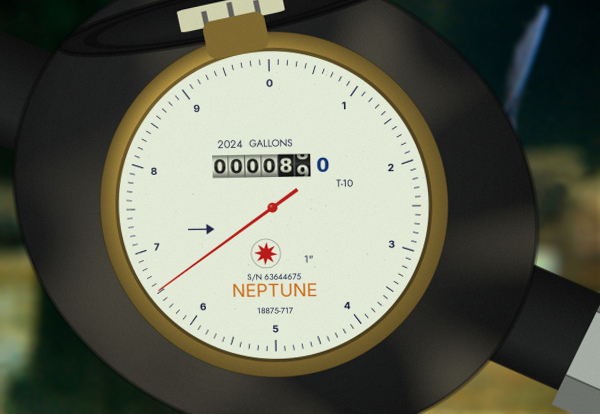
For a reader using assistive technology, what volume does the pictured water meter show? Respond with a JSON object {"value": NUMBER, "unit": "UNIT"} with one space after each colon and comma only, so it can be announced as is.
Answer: {"value": 886.5, "unit": "gal"}
